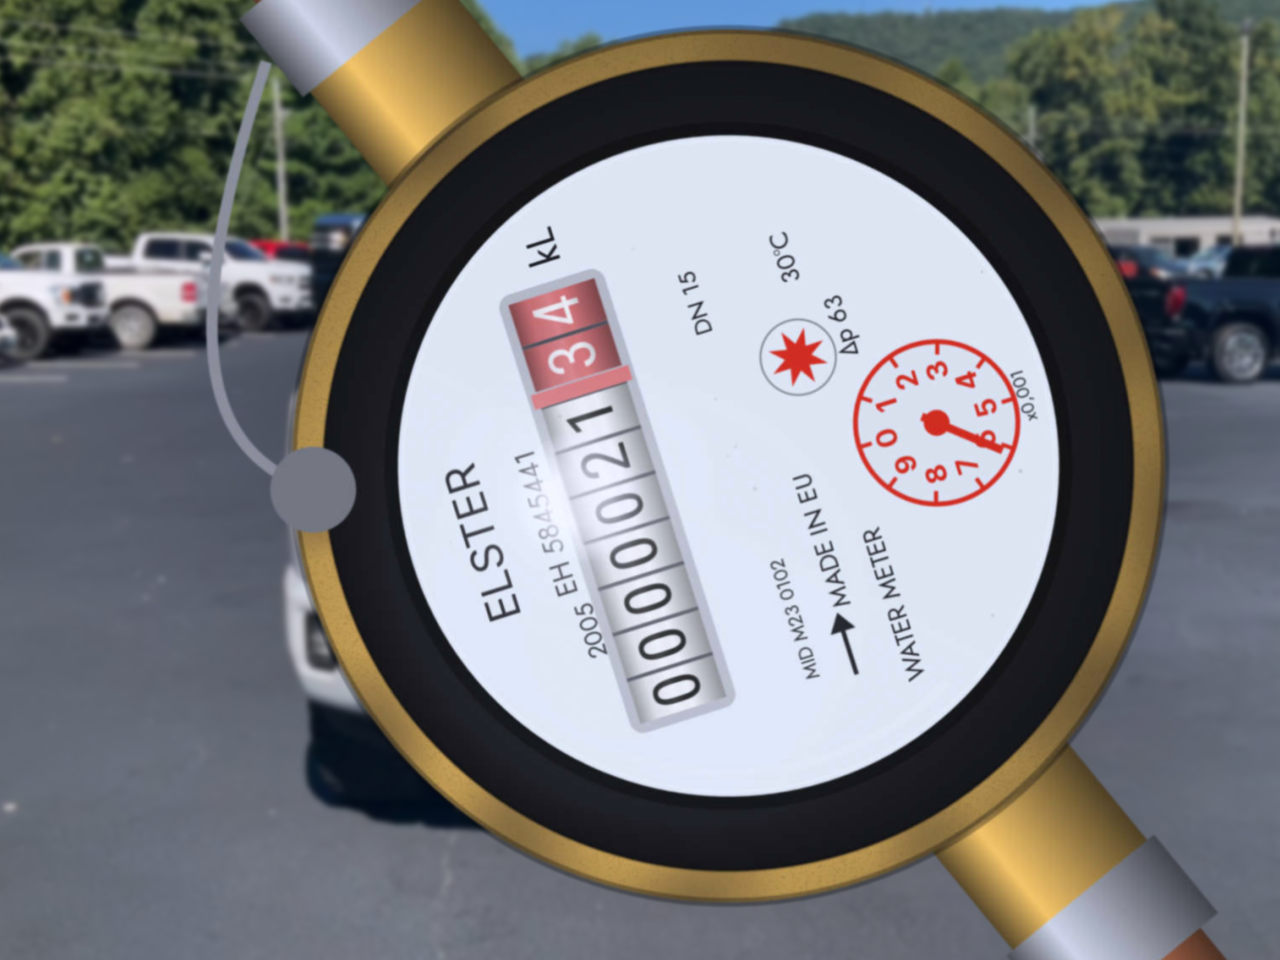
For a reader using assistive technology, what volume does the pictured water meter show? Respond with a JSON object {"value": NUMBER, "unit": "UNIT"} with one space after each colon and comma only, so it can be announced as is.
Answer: {"value": 21.346, "unit": "kL"}
